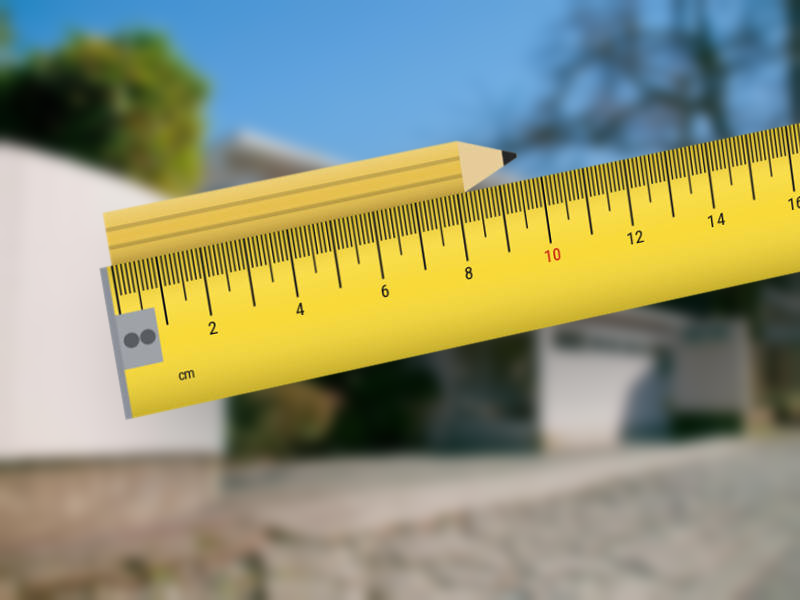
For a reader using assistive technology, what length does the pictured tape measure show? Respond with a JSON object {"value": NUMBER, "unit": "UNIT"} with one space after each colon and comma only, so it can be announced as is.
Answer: {"value": 9.5, "unit": "cm"}
